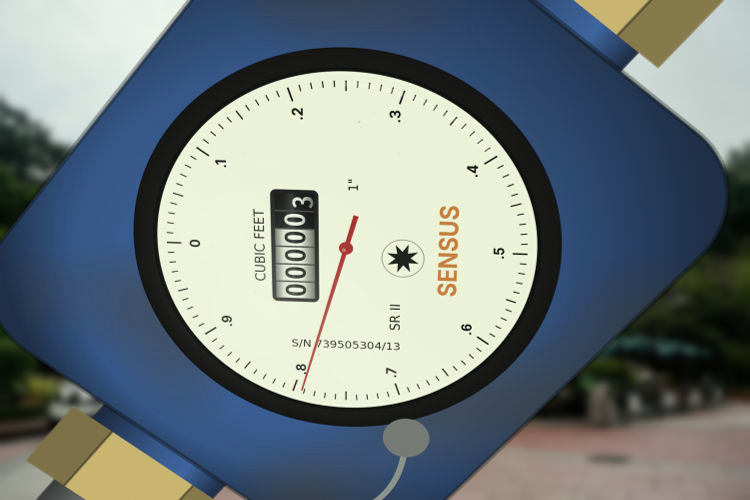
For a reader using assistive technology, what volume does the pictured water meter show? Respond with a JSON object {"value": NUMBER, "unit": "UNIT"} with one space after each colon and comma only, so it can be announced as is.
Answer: {"value": 2.79, "unit": "ft³"}
